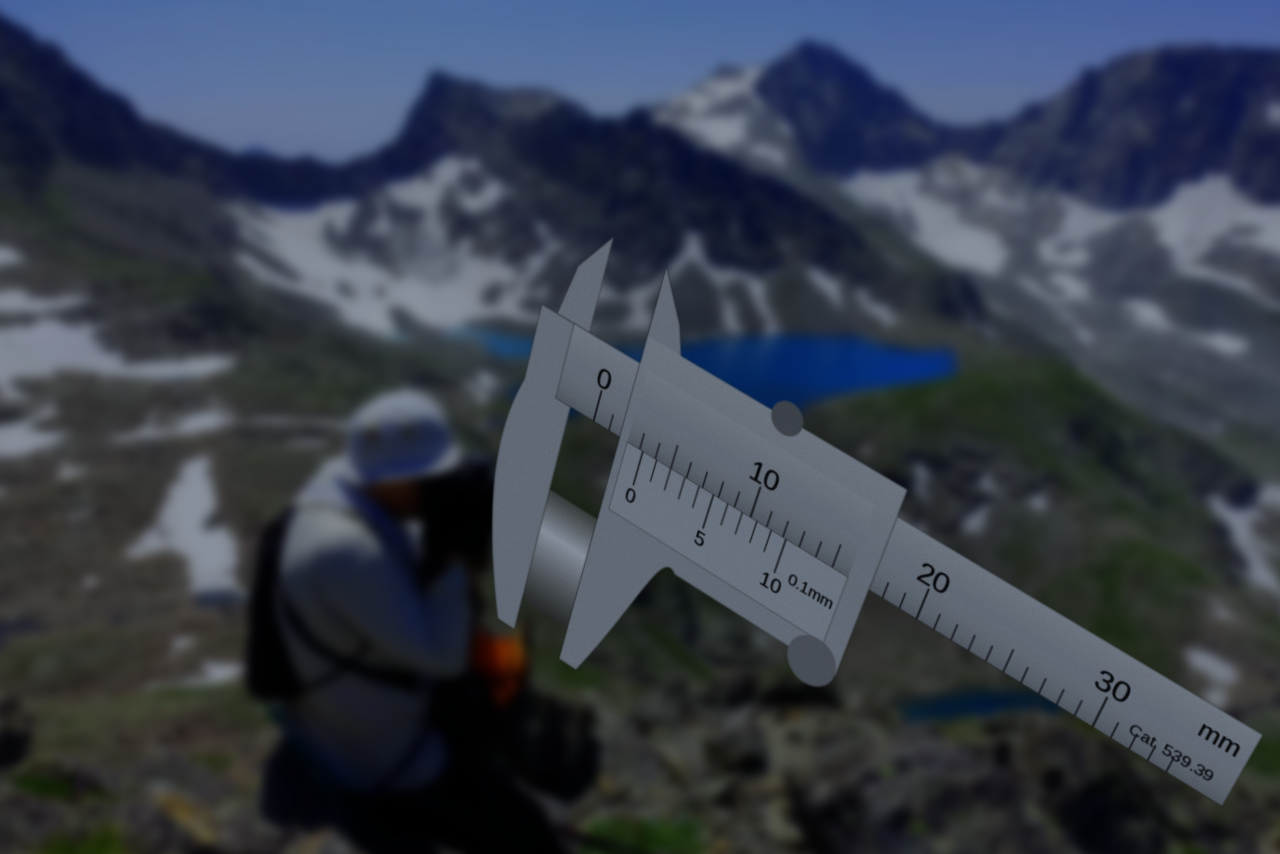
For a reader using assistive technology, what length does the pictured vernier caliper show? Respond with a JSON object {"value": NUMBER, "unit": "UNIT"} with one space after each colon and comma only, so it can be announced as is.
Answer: {"value": 3.2, "unit": "mm"}
